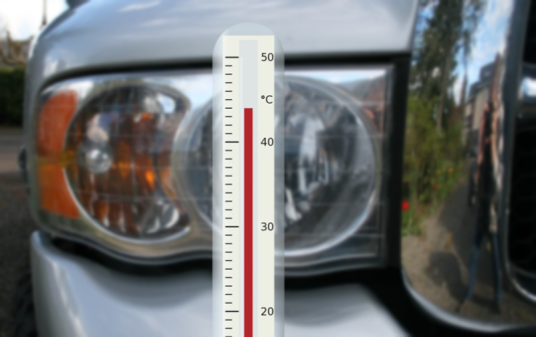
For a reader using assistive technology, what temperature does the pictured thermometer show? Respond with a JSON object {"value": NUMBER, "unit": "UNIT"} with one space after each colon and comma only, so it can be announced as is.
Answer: {"value": 44, "unit": "°C"}
